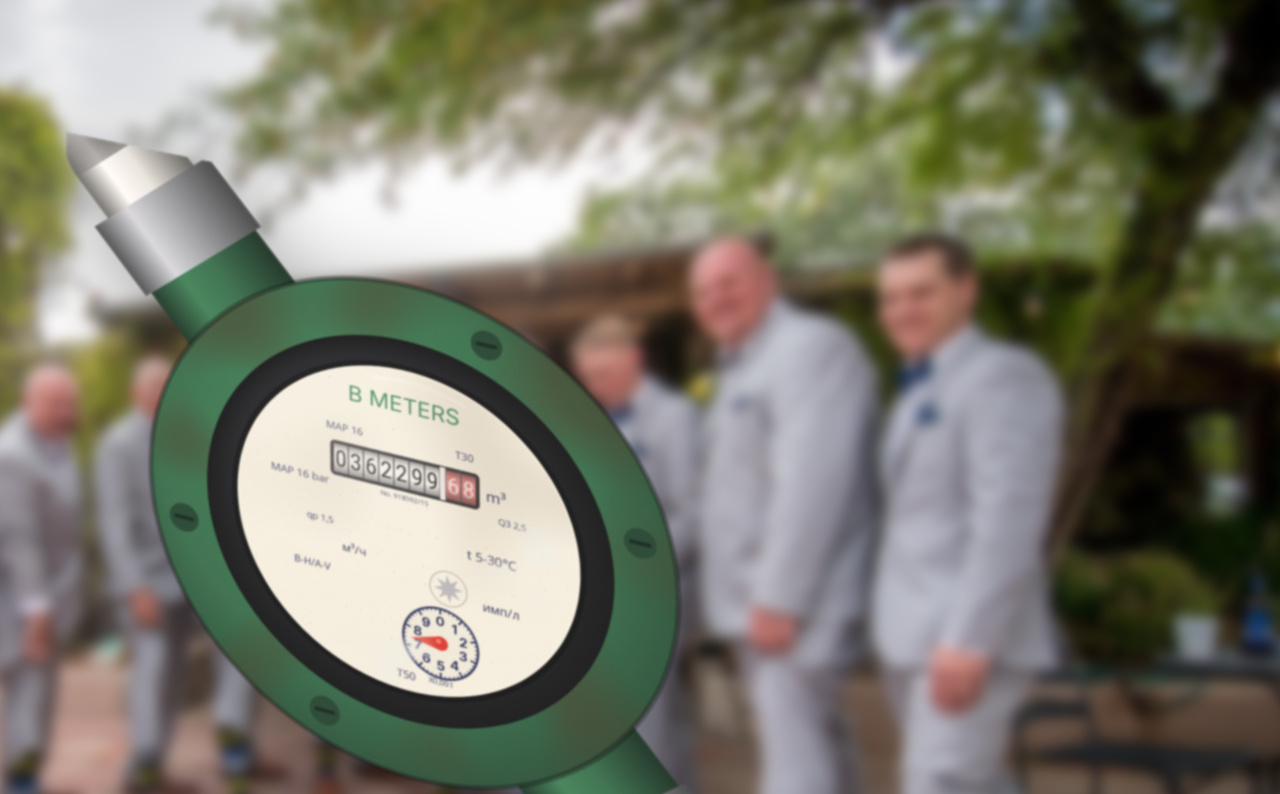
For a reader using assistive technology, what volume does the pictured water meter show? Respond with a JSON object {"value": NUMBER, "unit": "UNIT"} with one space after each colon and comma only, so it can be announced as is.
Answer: {"value": 362299.687, "unit": "m³"}
